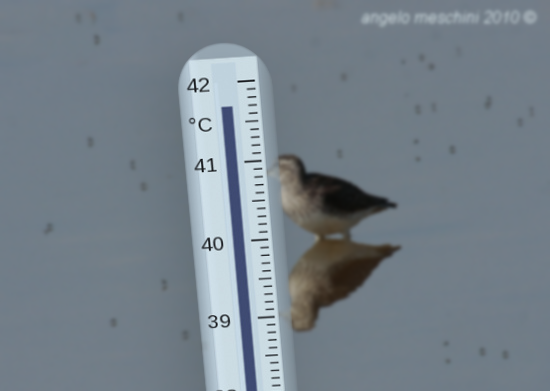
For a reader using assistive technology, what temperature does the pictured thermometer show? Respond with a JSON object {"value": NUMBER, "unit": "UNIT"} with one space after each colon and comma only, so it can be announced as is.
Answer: {"value": 41.7, "unit": "°C"}
